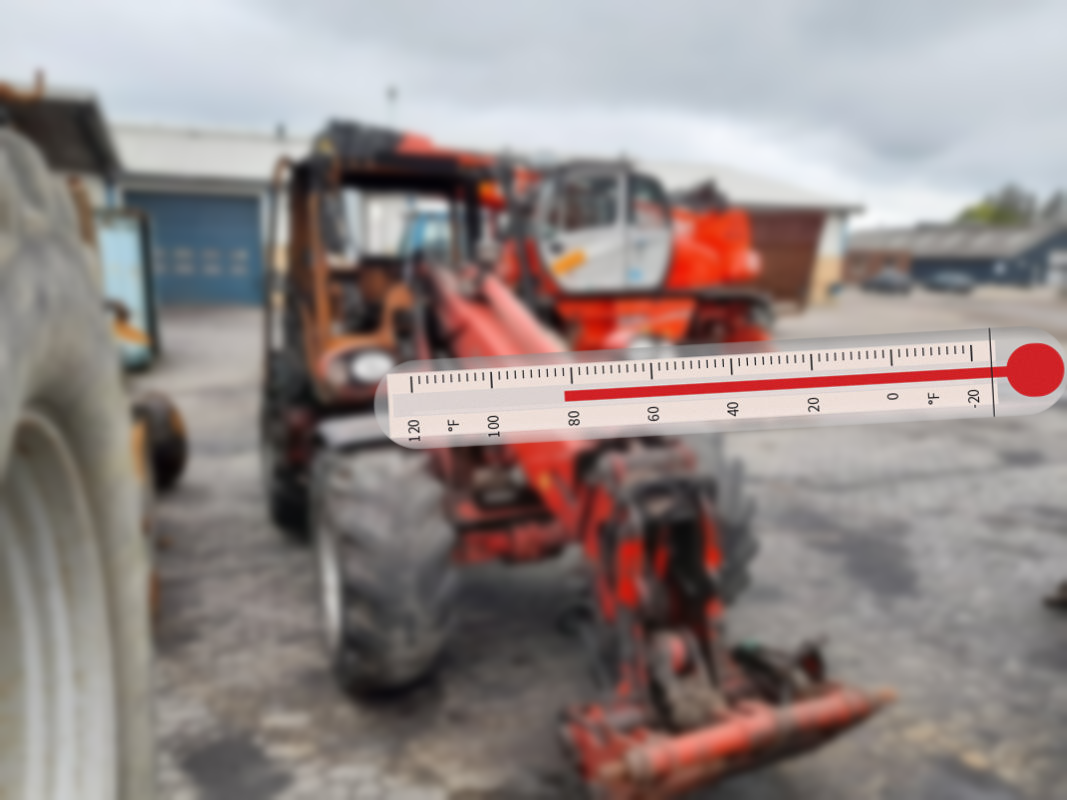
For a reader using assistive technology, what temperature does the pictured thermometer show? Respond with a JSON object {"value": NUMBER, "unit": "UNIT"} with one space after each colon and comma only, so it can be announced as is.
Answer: {"value": 82, "unit": "°F"}
